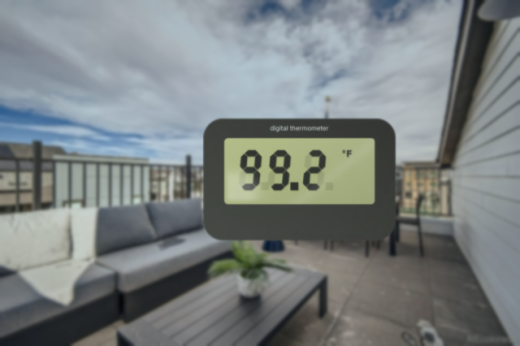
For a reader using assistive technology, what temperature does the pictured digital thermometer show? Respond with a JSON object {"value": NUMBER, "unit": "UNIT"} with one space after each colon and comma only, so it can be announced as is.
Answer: {"value": 99.2, "unit": "°F"}
